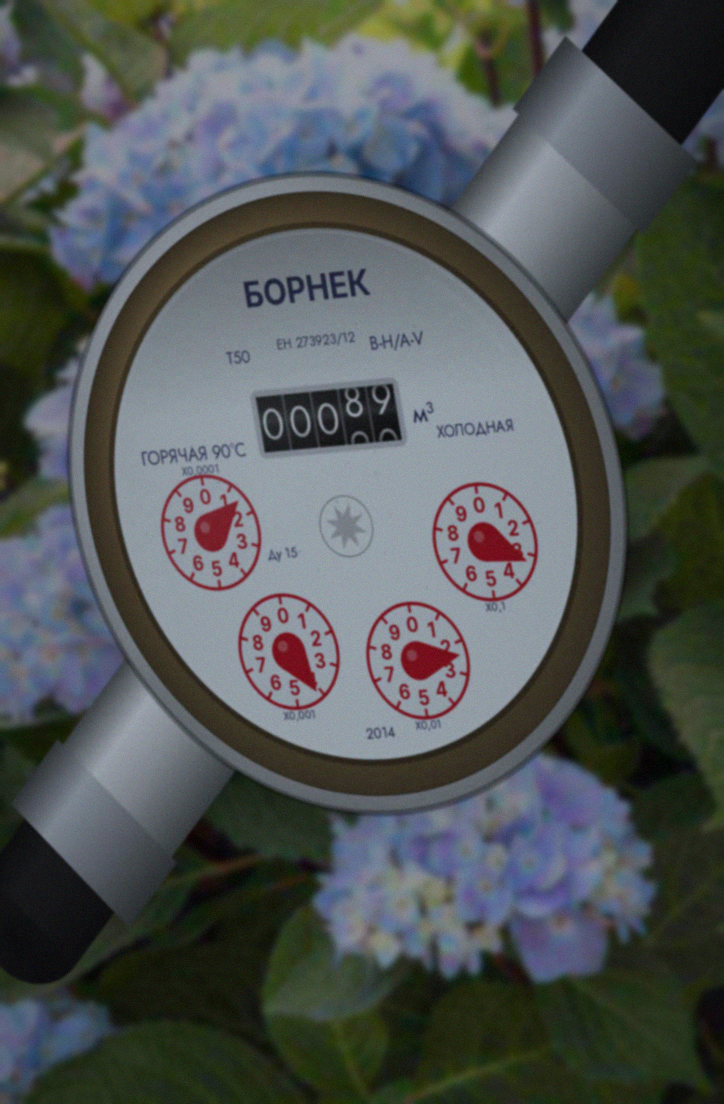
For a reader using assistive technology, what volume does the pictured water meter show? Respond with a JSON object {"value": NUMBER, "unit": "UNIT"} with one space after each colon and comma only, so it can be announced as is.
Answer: {"value": 89.3241, "unit": "m³"}
